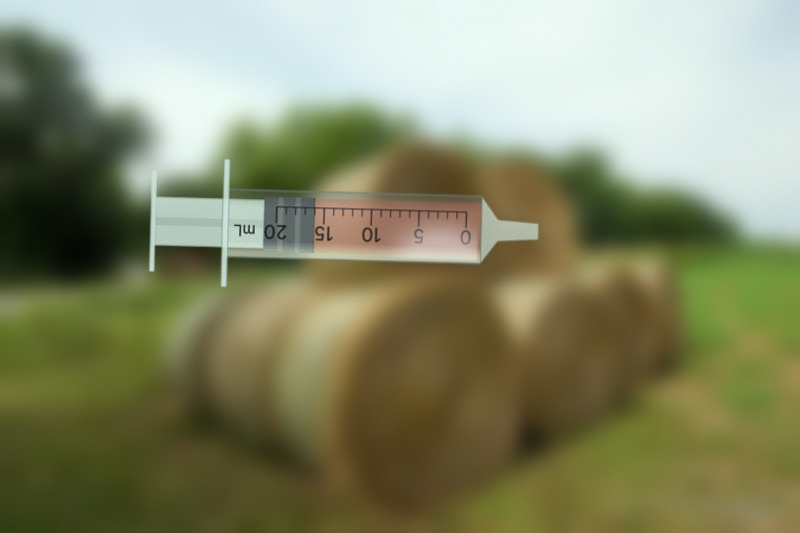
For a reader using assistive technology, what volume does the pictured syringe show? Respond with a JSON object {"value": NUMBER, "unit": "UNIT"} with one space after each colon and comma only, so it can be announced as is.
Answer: {"value": 16, "unit": "mL"}
